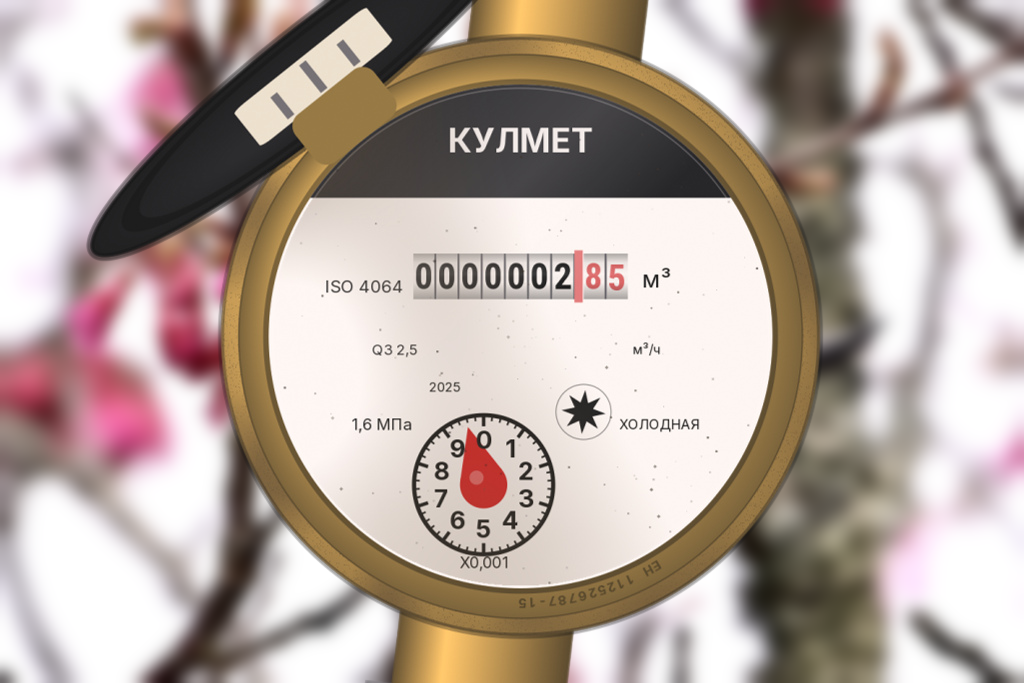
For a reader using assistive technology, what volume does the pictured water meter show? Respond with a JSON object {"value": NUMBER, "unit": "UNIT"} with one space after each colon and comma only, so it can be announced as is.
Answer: {"value": 2.849, "unit": "m³"}
